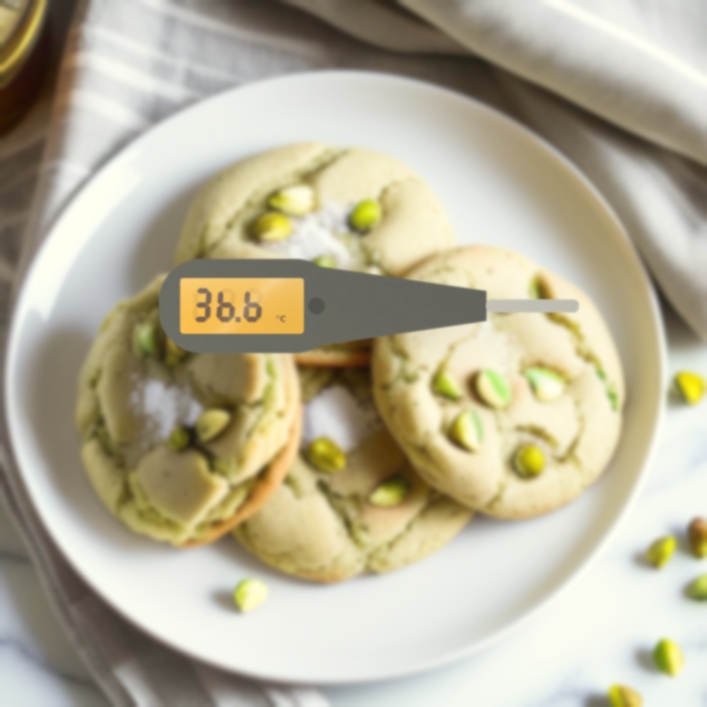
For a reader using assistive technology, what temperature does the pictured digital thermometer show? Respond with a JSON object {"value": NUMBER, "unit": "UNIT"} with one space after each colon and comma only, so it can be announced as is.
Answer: {"value": 36.6, "unit": "°C"}
